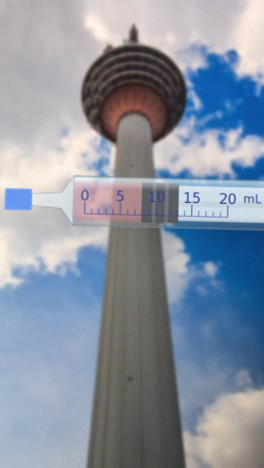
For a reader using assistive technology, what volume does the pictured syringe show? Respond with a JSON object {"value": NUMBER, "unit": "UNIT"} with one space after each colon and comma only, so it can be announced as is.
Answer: {"value": 8, "unit": "mL"}
